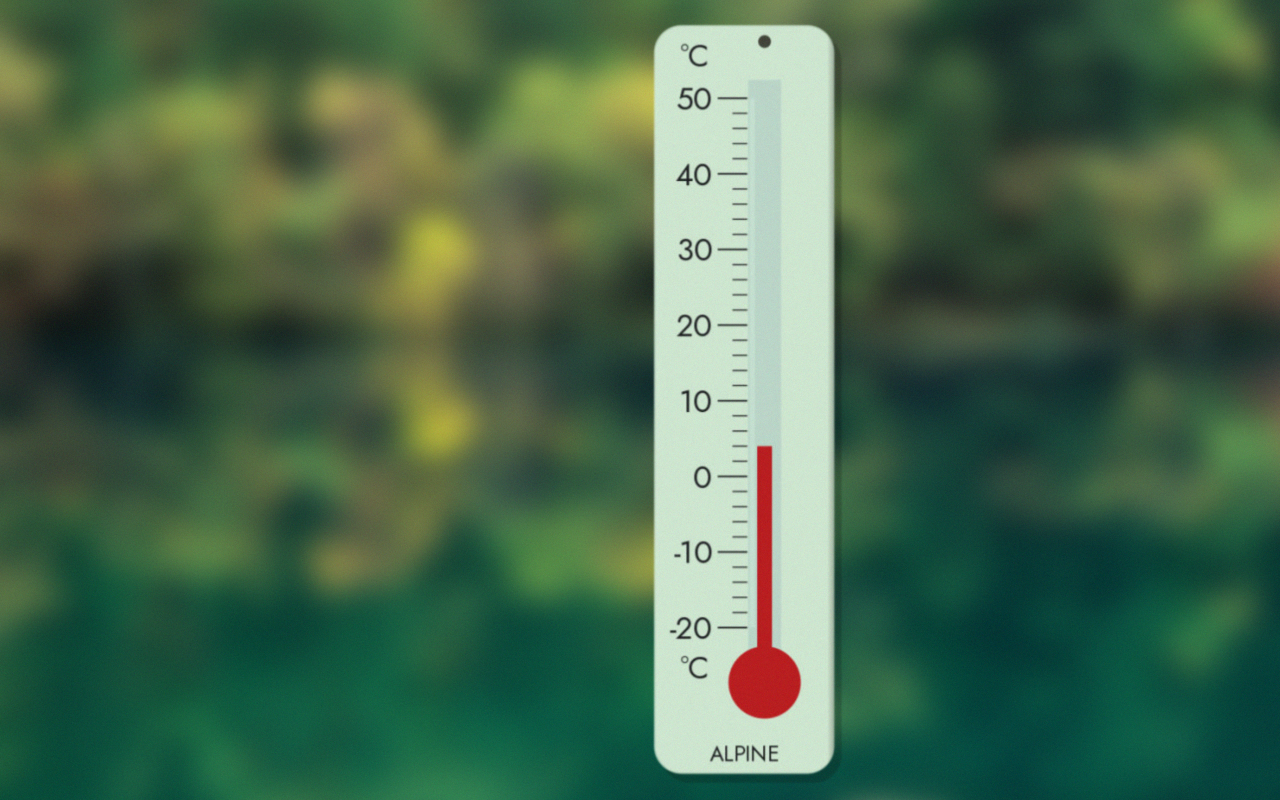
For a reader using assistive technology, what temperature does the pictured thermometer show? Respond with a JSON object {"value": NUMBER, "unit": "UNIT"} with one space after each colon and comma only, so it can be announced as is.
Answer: {"value": 4, "unit": "°C"}
